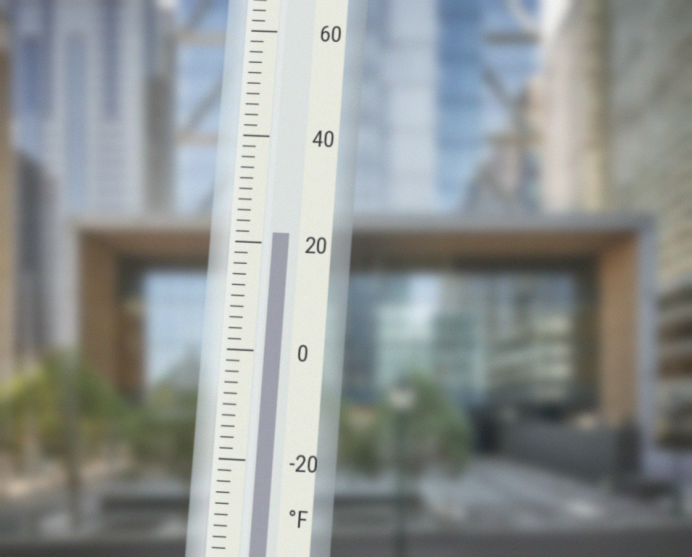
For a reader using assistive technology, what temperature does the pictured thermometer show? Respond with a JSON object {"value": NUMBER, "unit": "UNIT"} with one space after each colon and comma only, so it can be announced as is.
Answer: {"value": 22, "unit": "°F"}
